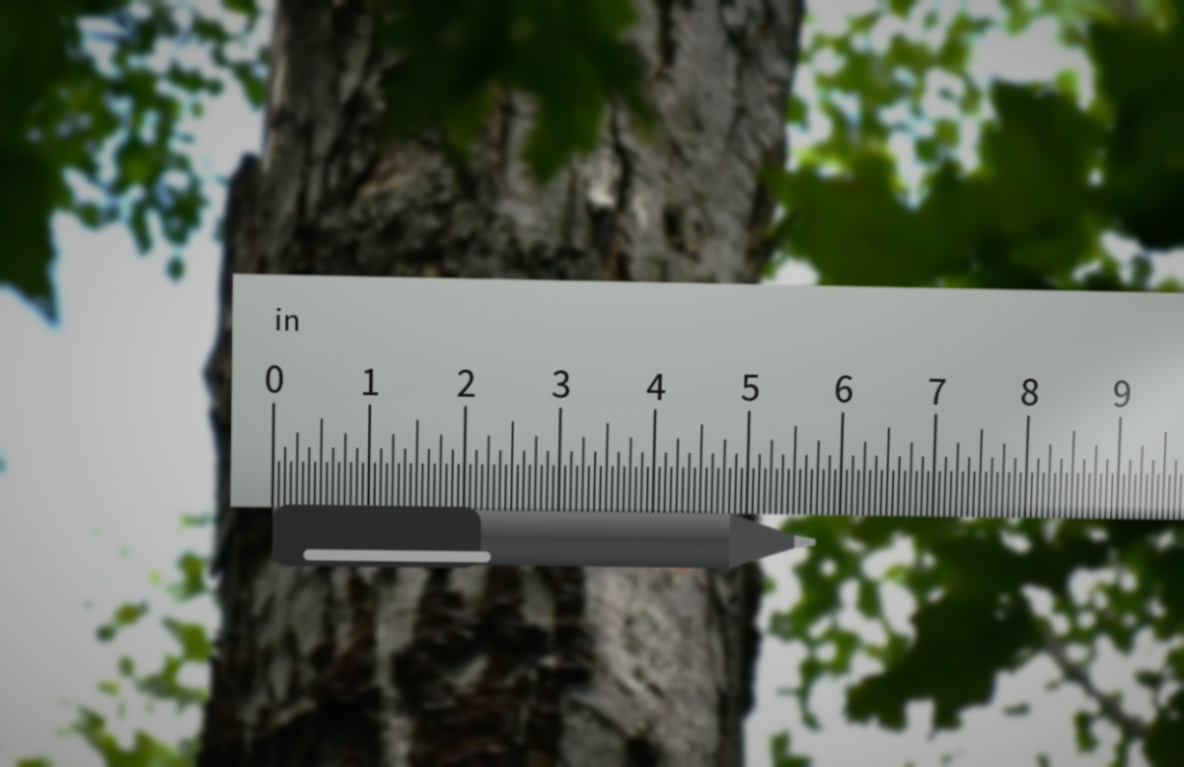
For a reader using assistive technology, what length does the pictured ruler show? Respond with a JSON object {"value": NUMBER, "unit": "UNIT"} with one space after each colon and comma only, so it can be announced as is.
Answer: {"value": 5.75, "unit": "in"}
